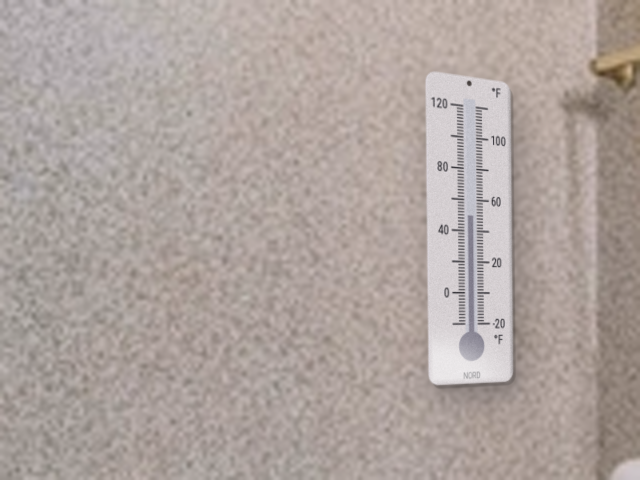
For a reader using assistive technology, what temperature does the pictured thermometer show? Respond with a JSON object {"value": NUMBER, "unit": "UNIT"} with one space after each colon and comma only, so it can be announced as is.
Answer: {"value": 50, "unit": "°F"}
